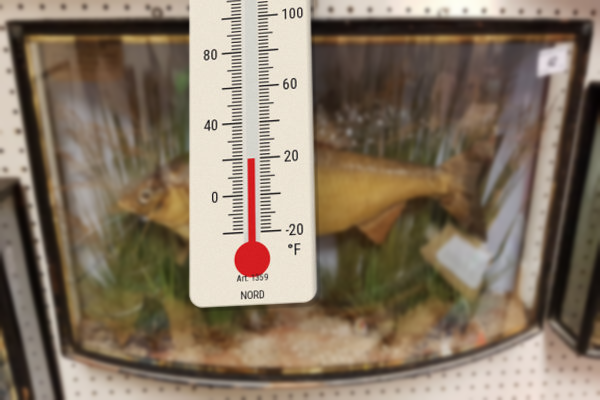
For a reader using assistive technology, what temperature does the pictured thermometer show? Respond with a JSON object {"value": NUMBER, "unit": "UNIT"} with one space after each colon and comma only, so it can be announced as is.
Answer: {"value": 20, "unit": "°F"}
